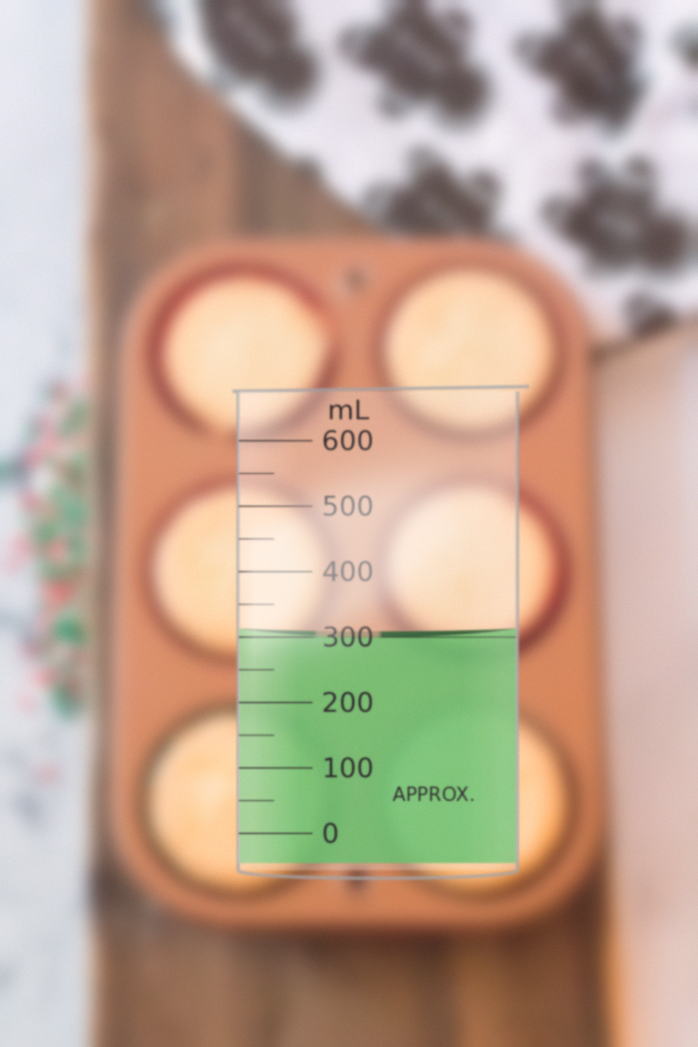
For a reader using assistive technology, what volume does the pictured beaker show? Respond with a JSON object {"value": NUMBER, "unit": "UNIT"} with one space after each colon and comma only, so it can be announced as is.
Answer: {"value": 300, "unit": "mL"}
